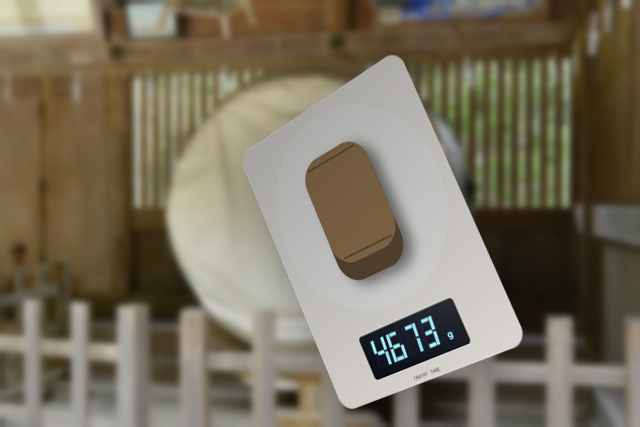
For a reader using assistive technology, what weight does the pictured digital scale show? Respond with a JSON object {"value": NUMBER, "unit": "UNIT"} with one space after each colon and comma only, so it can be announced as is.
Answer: {"value": 4673, "unit": "g"}
